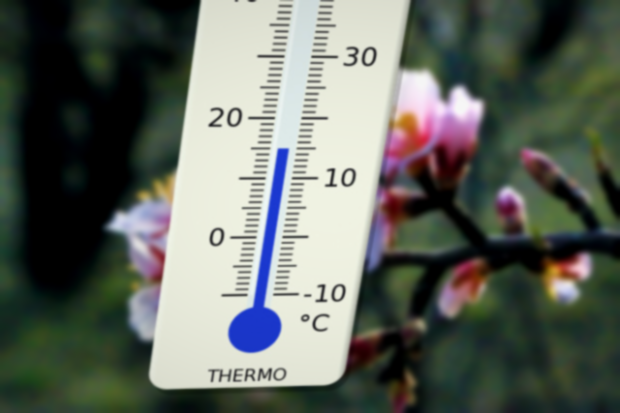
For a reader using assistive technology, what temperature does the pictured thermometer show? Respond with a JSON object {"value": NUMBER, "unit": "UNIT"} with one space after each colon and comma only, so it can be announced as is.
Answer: {"value": 15, "unit": "°C"}
